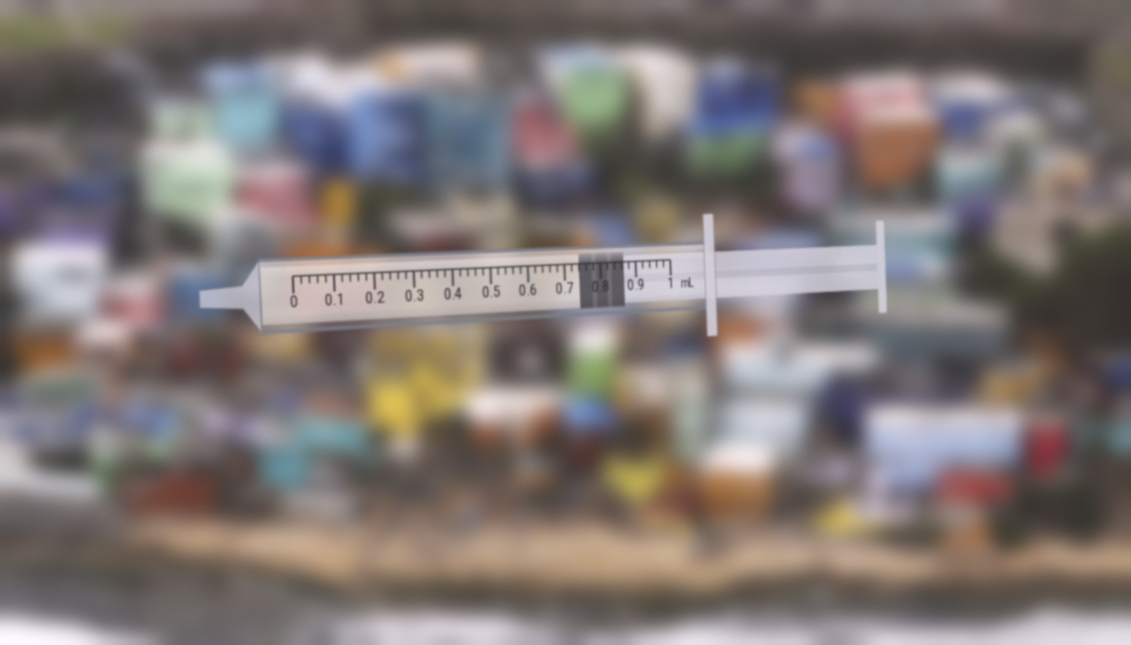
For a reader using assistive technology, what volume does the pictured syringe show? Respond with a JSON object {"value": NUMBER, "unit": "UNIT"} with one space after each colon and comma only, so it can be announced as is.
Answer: {"value": 0.74, "unit": "mL"}
